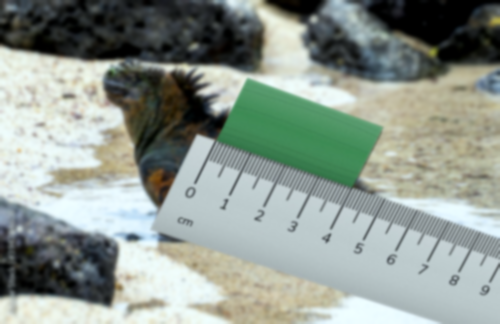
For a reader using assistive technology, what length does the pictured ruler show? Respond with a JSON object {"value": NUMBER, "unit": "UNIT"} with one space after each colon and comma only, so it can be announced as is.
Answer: {"value": 4, "unit": "cm"}
